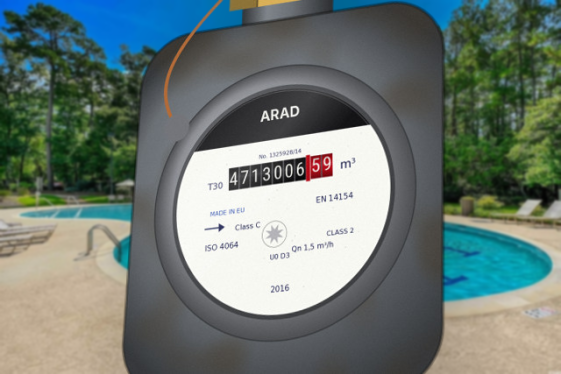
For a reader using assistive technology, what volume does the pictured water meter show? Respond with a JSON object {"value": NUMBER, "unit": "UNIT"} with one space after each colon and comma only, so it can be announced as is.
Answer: {"value": 4713006.59, "unit": "m³"}
